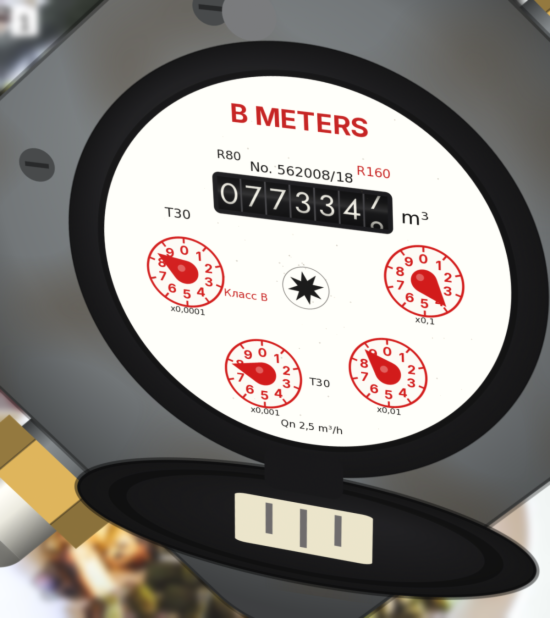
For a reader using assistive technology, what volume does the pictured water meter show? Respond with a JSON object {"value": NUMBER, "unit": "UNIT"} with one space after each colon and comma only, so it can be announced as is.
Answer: {"value": 773347.3878, "unit": "m³"}
